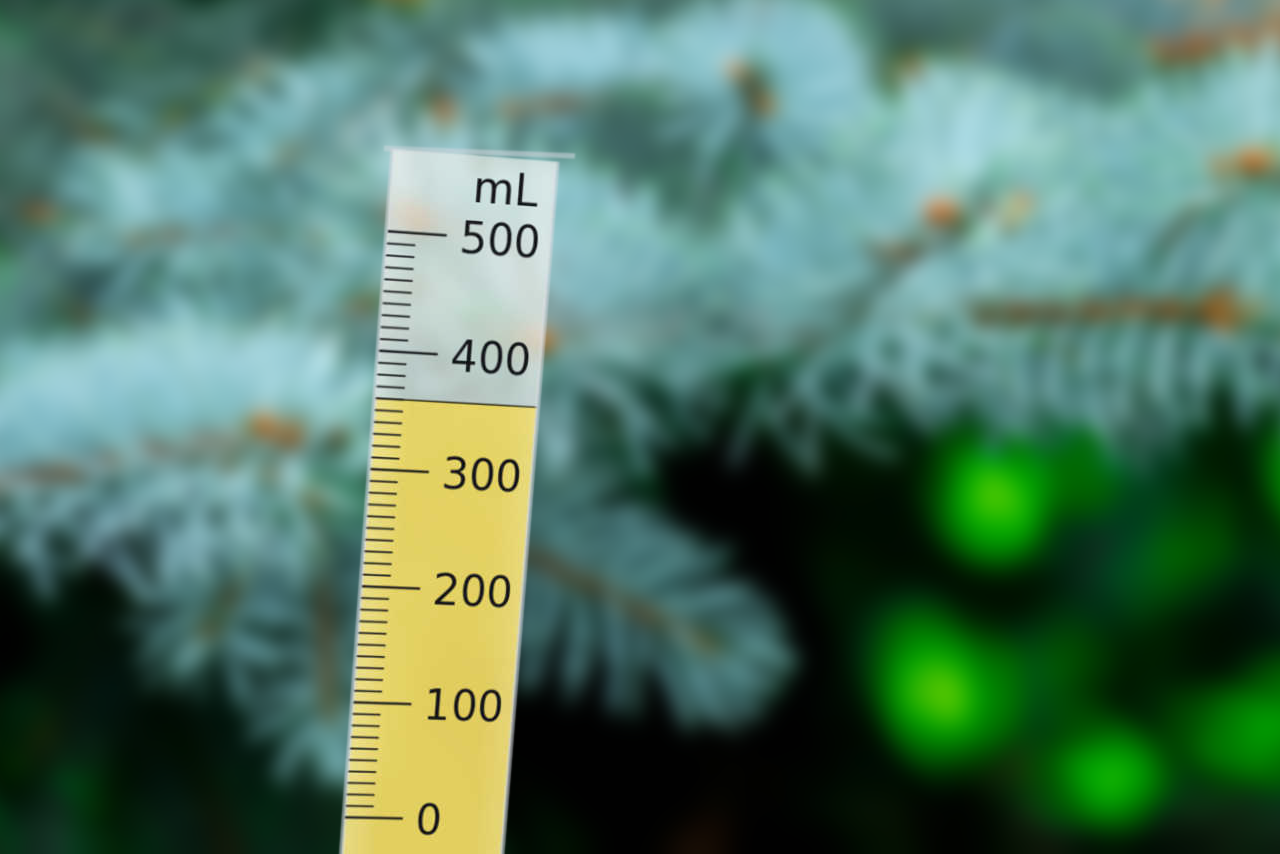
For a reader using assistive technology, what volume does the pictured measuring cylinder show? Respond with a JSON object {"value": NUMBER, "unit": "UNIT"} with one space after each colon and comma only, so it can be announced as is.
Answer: {"value": 360, "unit": "mL"}
